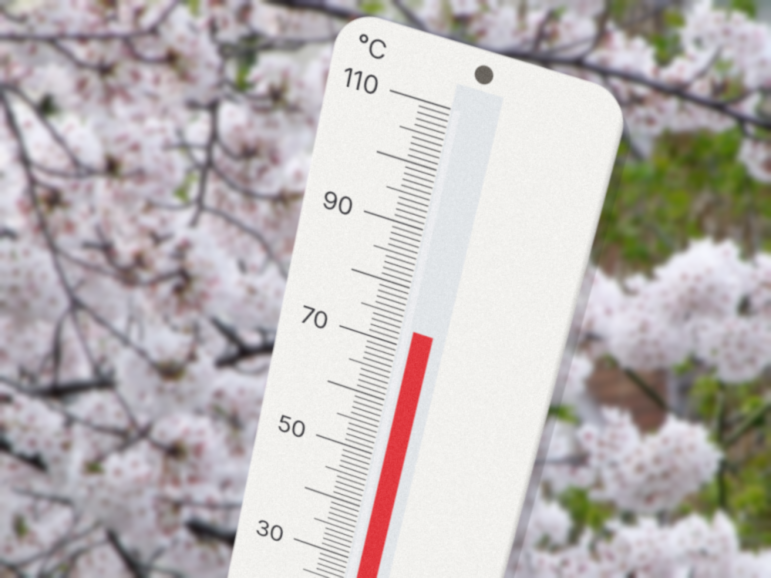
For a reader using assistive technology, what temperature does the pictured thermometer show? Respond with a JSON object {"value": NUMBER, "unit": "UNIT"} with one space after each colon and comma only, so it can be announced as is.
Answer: {"value": 73, "unit": "°C"}
